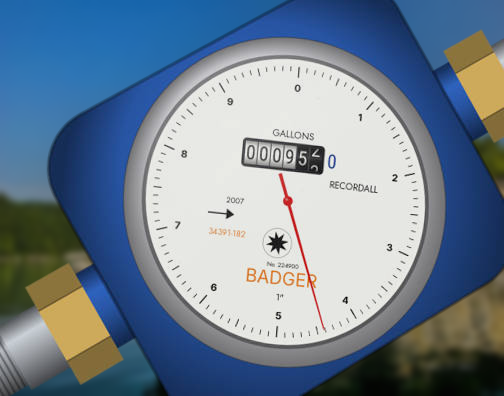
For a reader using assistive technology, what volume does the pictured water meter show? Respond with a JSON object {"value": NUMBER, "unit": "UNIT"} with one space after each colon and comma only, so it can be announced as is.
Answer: {"value": 9524.4, "unit": "gal"}
